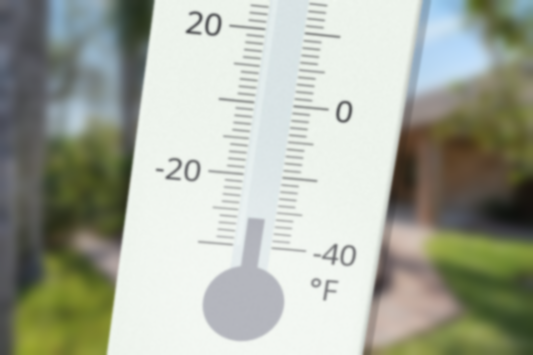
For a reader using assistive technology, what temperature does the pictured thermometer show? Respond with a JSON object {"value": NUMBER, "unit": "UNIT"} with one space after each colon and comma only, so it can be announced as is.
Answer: {"value": -32, "unit": "°F"}
